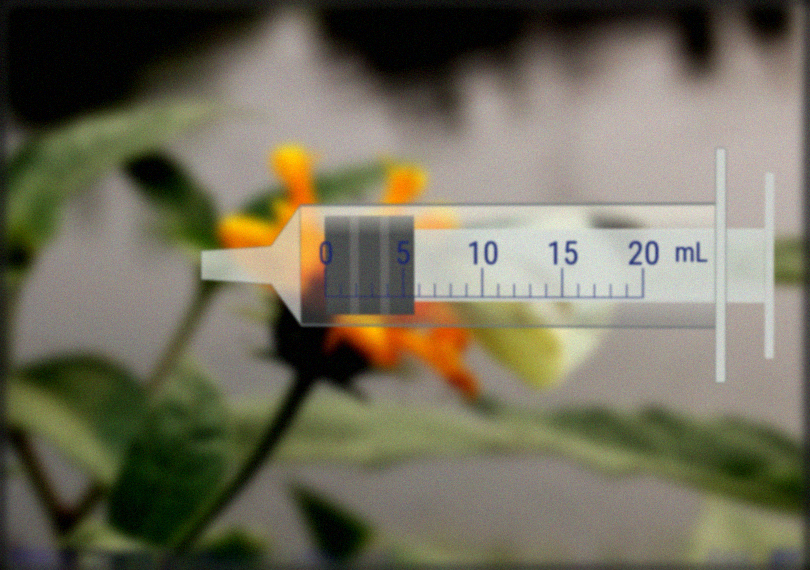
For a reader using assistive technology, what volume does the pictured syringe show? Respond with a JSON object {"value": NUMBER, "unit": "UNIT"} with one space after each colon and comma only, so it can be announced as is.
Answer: {"value": 0, "unit": "mL"}
